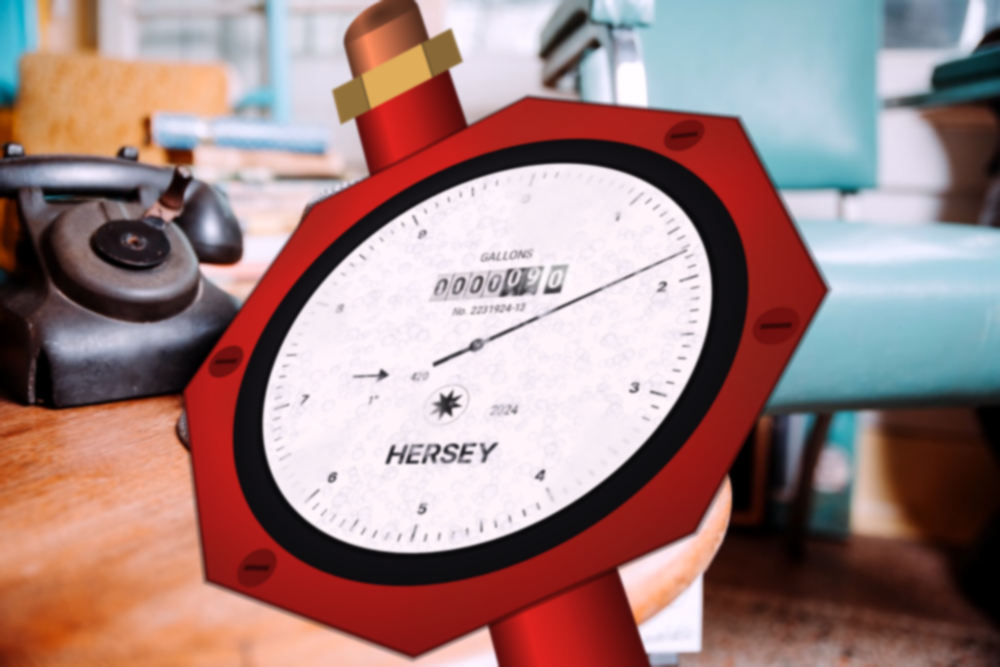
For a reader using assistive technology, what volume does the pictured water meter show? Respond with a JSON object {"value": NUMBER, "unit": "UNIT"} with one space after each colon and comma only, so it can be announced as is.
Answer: {"value": 91.7, "unit": "gal"}
